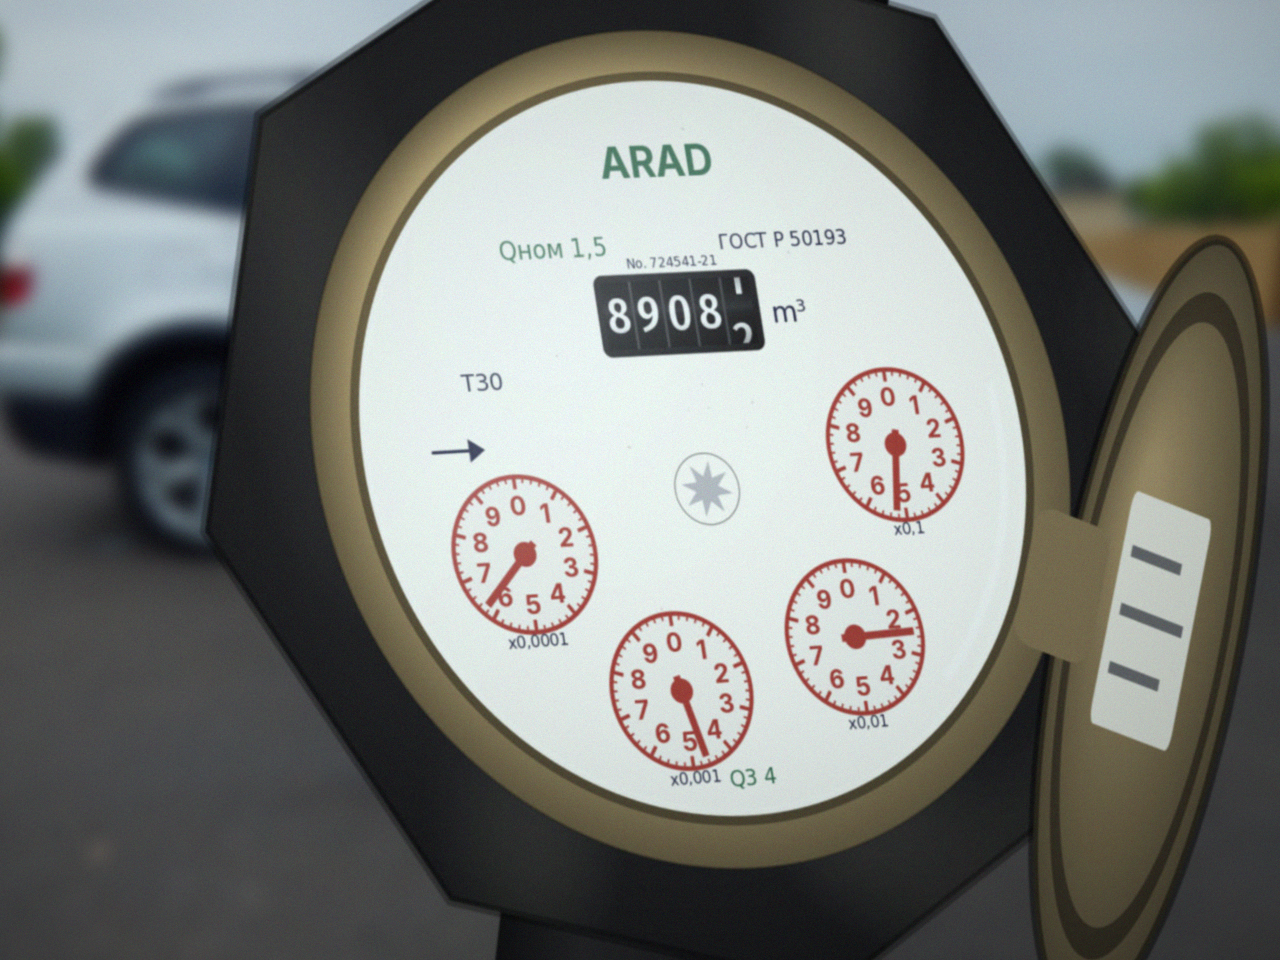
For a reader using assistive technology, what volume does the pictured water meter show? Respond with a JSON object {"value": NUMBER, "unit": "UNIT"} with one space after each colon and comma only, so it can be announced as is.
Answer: {"value": 89081.5246, "unit": "m³"}
